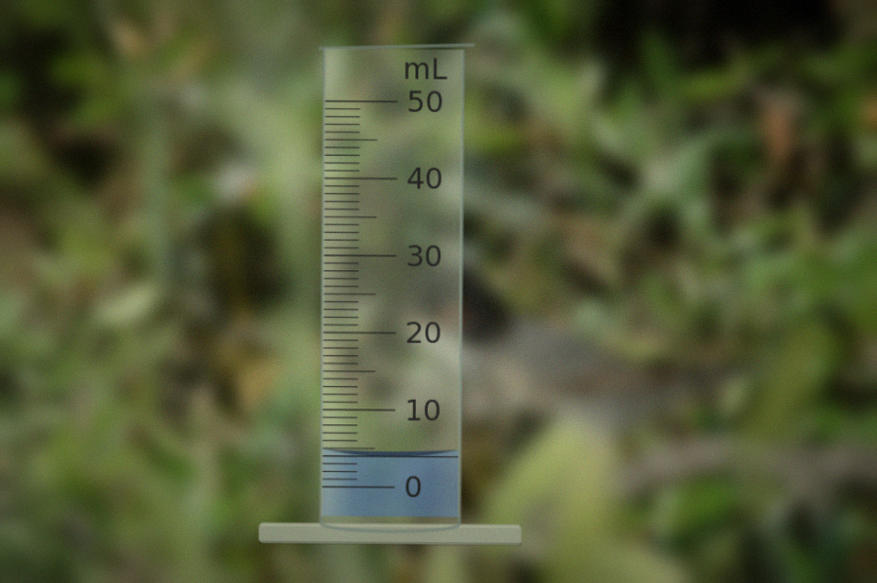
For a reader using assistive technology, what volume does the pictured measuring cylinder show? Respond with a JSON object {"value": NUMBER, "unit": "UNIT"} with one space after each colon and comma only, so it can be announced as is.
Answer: {"value": 4, "unit": "mL"}
